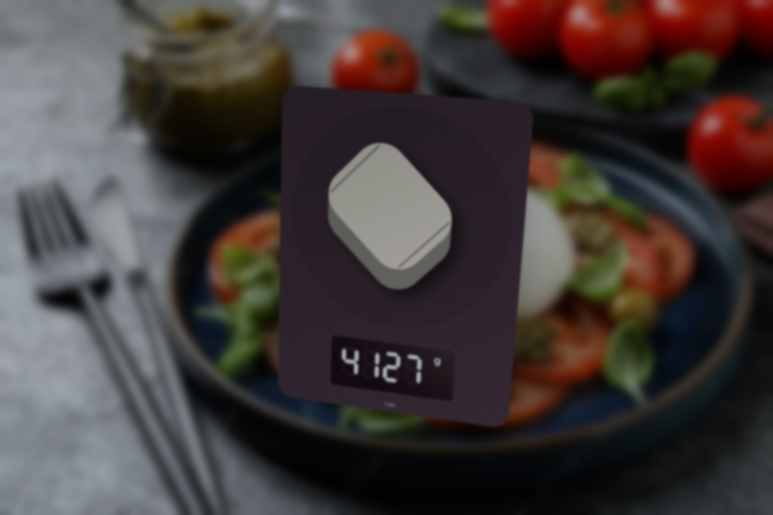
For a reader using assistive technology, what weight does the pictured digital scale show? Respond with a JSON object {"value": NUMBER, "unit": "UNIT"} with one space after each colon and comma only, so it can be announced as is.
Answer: {"value": 4127, "unit": "g"}
